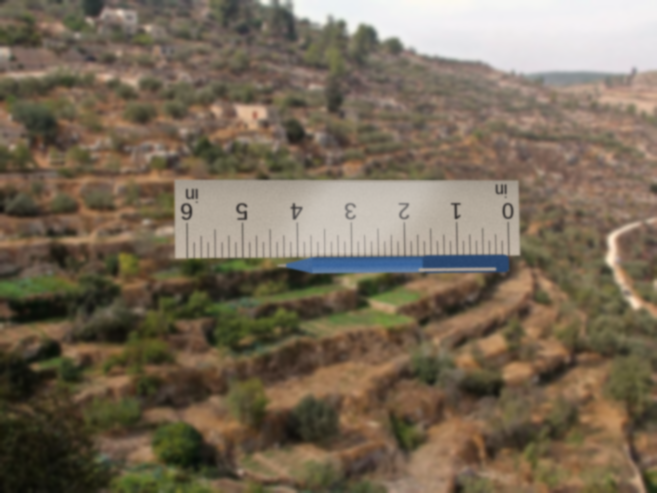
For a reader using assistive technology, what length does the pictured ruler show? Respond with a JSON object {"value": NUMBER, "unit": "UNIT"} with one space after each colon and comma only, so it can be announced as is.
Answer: {"value": 4.375, "unit": "in"}
